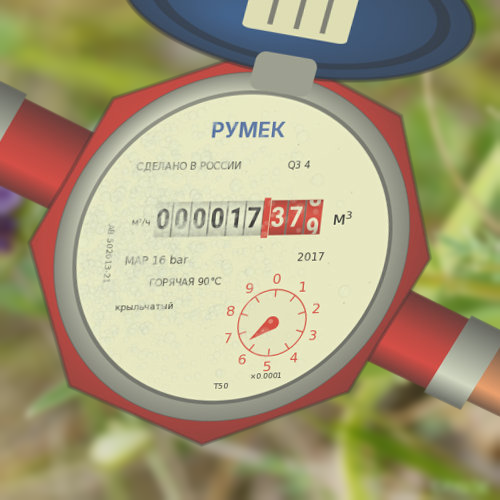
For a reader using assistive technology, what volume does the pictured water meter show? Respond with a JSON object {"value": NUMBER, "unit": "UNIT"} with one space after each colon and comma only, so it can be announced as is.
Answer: {"value": 17.3786, "unit": "m³"}
